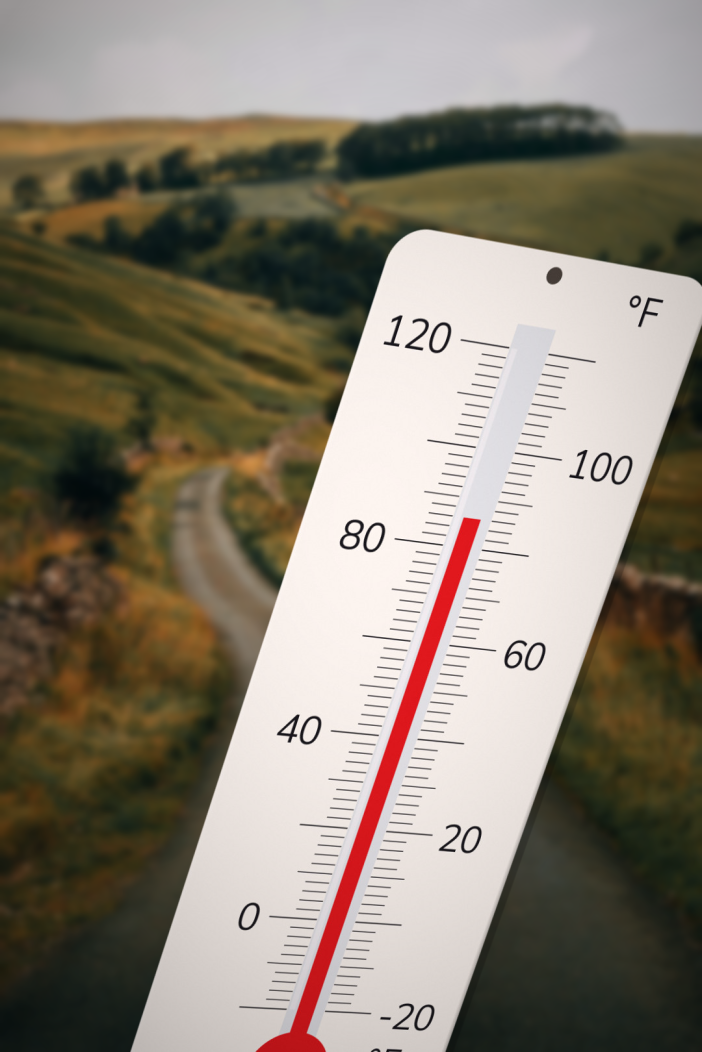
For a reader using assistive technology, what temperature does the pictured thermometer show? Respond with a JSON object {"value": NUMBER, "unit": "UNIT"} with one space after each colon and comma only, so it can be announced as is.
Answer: {"value": 86, "unit": "°F"}
